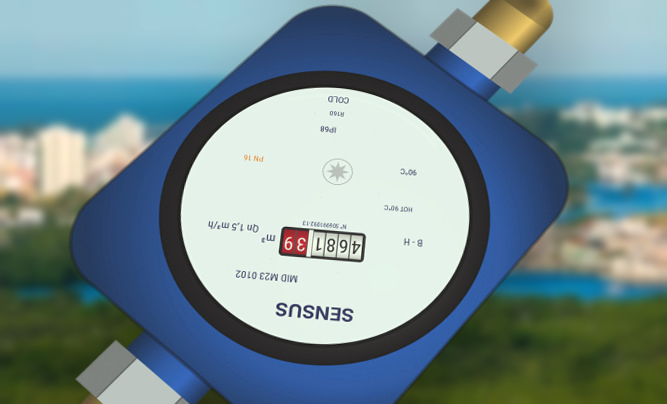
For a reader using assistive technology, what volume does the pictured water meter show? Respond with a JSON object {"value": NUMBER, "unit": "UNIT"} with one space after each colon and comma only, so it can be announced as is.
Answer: {"value": 4681.39, "unit": "m³"}
